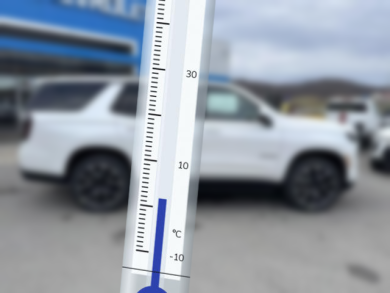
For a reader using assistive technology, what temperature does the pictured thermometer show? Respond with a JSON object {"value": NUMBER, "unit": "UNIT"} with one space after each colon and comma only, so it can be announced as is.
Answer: {"value": 2, "unit": "°C"}
